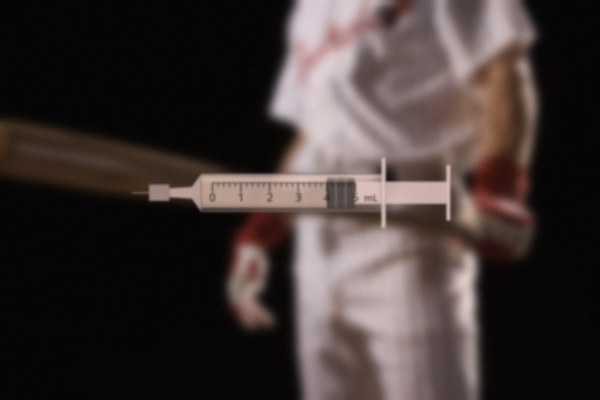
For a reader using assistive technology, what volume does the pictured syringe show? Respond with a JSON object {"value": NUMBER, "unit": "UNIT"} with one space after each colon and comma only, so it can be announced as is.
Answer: {"value": 4, "unit": "mL"}
